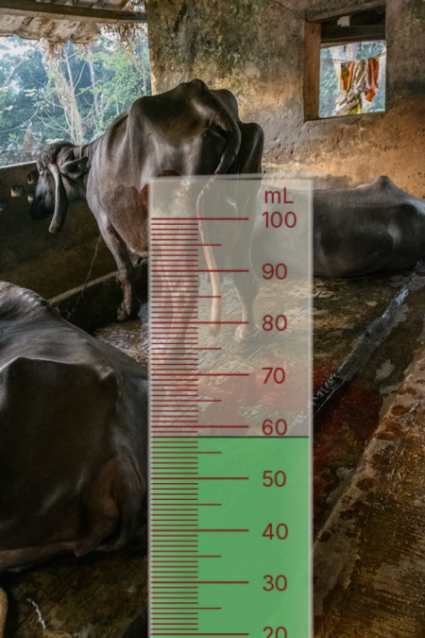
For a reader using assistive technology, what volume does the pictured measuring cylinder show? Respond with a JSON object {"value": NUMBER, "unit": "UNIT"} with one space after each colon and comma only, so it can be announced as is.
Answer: {"value": 58, "unit": "mL"}
